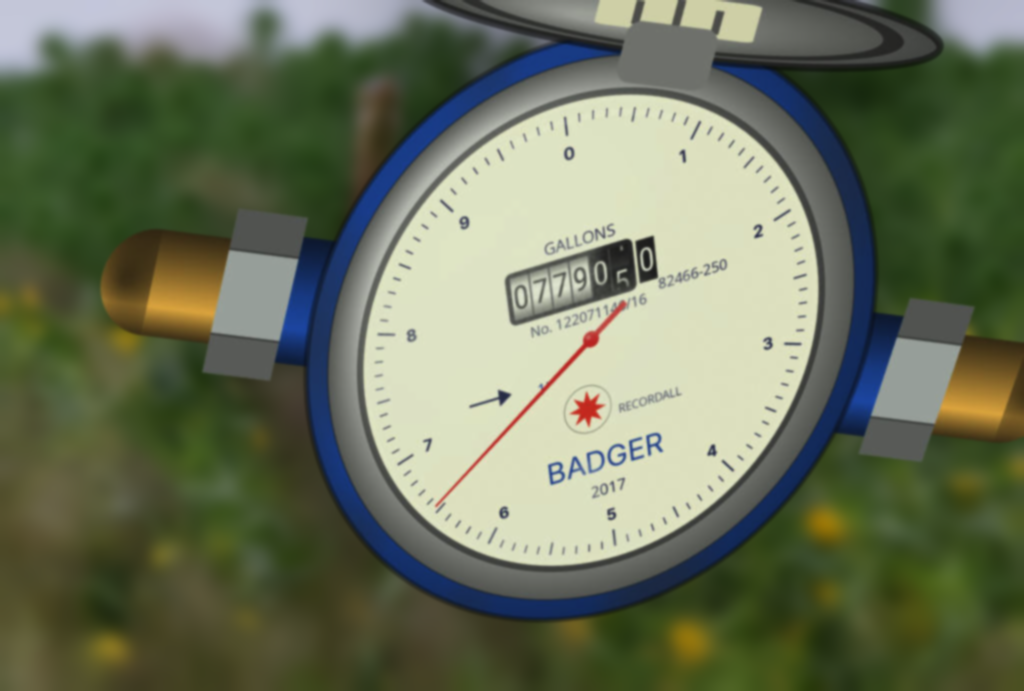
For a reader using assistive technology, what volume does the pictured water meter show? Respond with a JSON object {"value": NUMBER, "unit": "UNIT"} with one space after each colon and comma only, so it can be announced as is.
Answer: {"value": 779046.5, "unit": "gal"}
